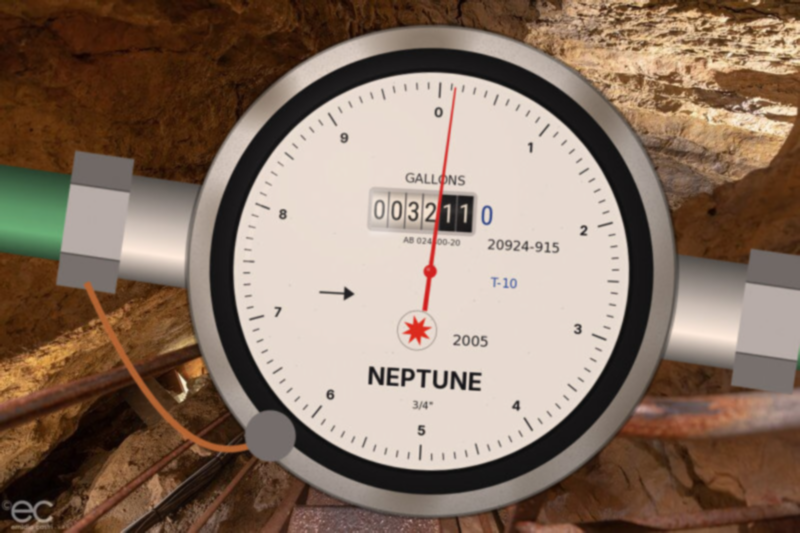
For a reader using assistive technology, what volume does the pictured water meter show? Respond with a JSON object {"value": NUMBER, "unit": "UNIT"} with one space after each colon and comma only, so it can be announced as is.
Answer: {"value": 32110.1, "unit": "gal"}
